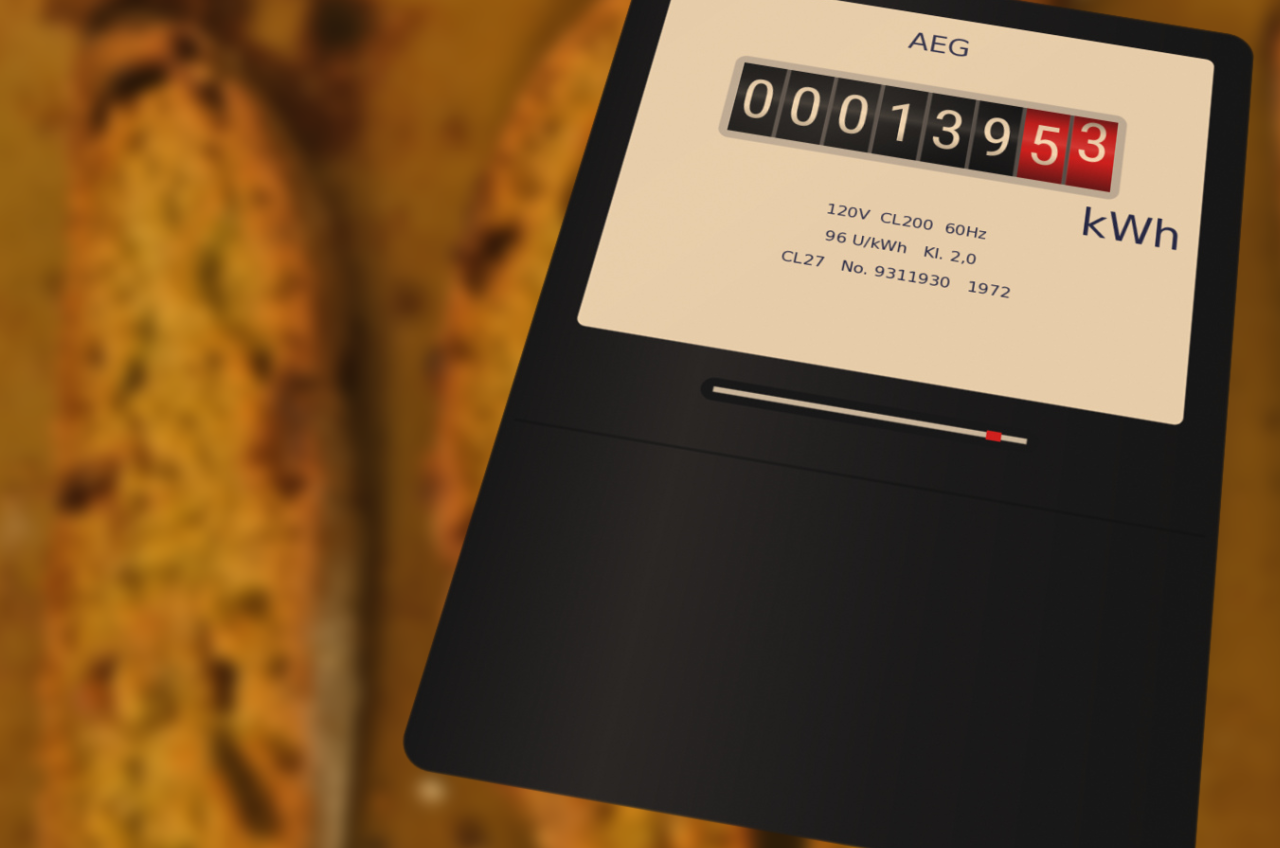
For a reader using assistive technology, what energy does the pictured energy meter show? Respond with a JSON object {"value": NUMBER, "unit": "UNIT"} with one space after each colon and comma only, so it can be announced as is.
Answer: {"value": 139.53, "unit": "kWh"}
